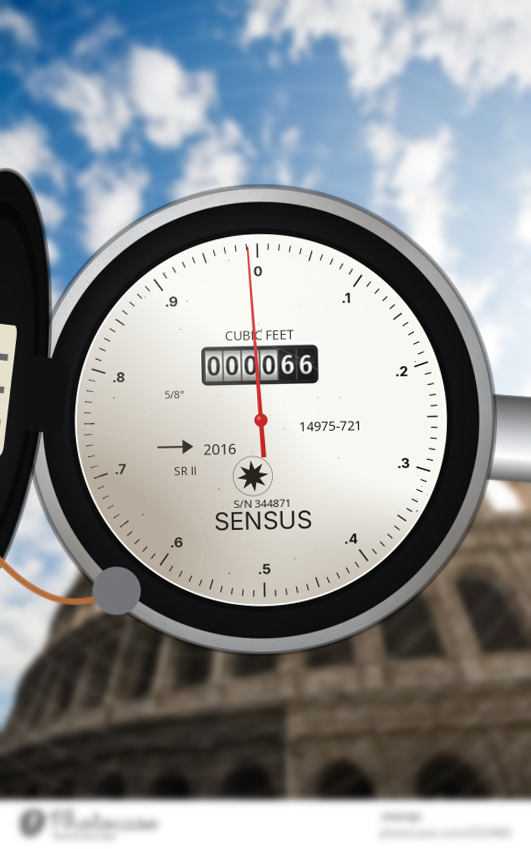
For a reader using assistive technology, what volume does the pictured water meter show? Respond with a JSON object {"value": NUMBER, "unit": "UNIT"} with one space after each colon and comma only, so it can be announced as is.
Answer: {"value": 65.99, "unit": "ft³"}
